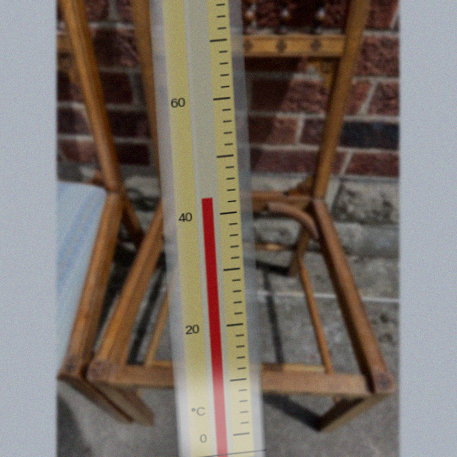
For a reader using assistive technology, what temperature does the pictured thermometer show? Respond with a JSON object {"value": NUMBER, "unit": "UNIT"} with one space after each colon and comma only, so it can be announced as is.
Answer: {"value": 43, "unit": "°C"}
